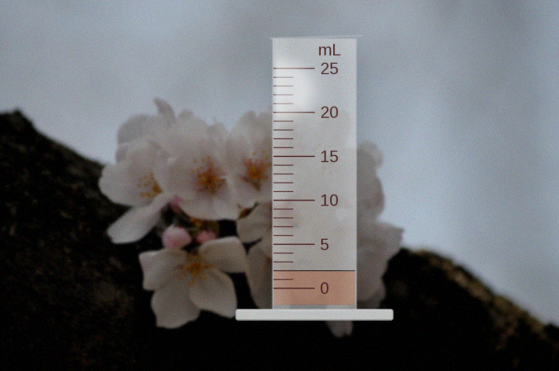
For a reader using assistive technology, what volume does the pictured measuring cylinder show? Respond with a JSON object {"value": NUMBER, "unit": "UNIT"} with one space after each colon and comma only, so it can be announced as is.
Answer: {"value": 2, "unit": "mL"}
